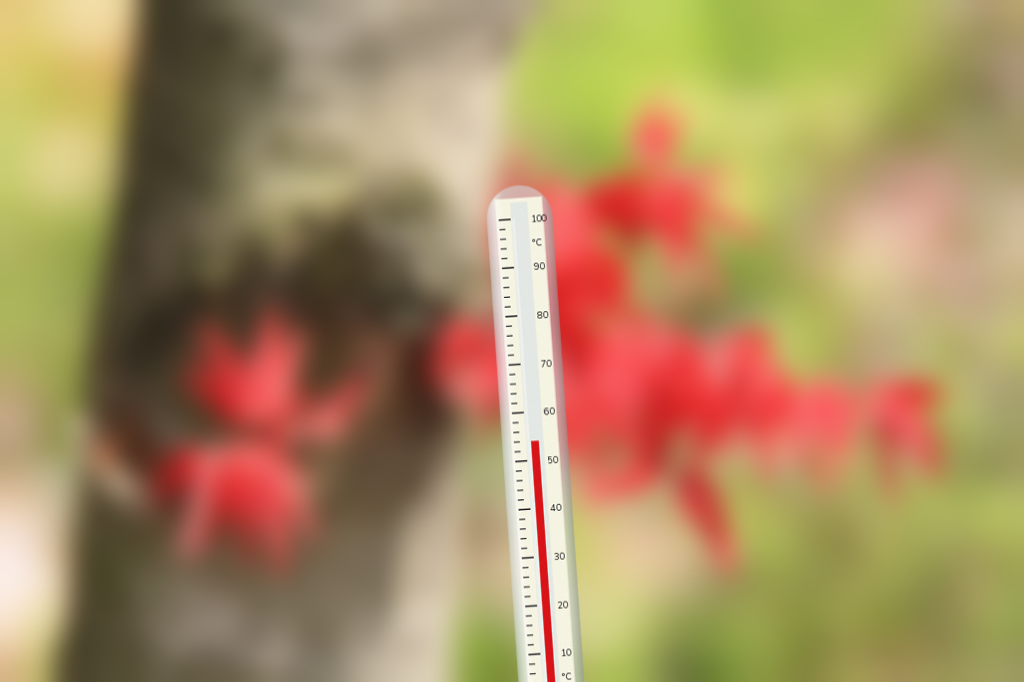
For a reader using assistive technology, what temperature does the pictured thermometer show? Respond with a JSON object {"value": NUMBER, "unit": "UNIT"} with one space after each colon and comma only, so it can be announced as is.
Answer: {"value": 54, "unit": "°C"}
